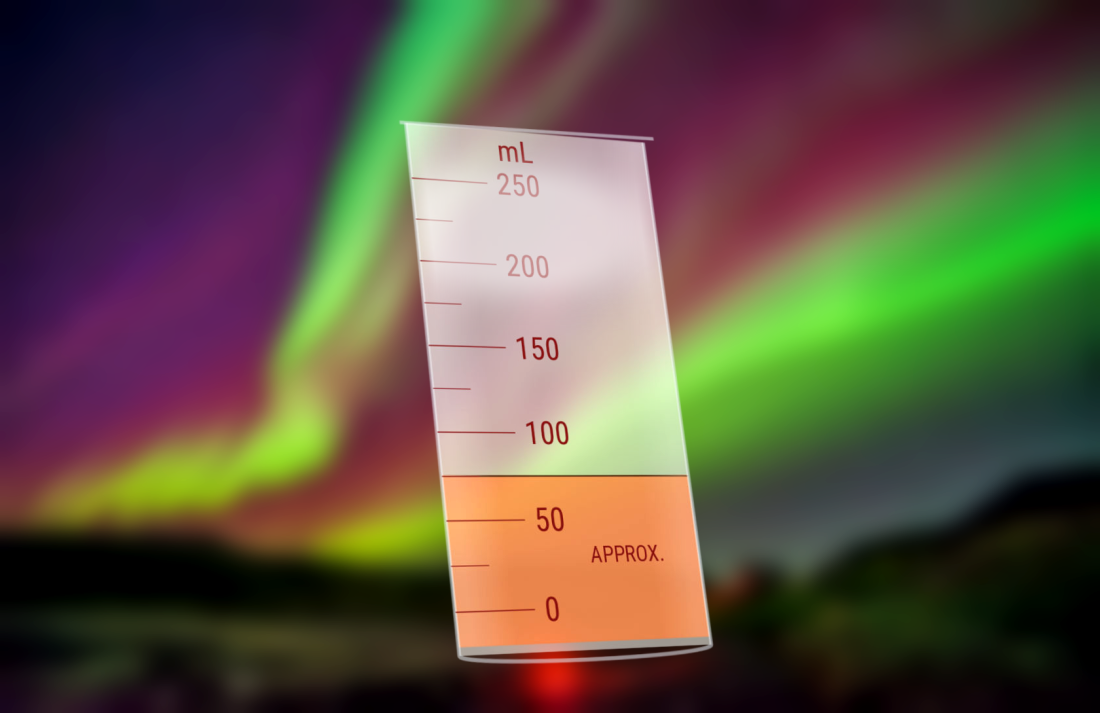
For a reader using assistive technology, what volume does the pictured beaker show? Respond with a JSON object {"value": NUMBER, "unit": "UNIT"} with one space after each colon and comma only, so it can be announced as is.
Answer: {"value": 75, "unit": "mL"}
